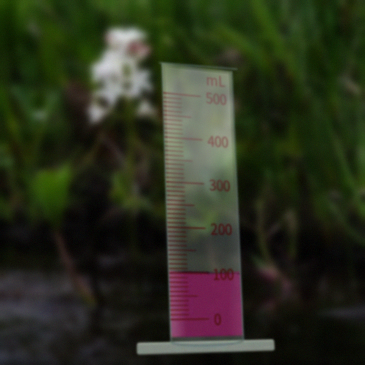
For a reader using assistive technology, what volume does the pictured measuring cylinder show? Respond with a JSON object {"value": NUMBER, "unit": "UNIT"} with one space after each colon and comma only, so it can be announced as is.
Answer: {"value": 100, "unit": "mL"}
